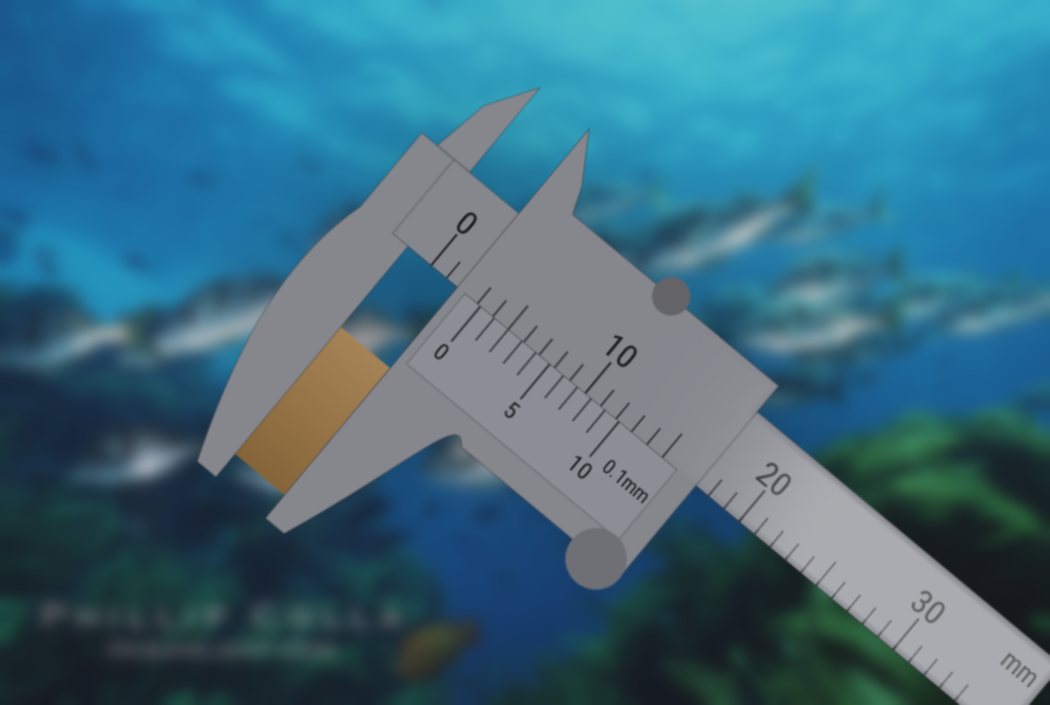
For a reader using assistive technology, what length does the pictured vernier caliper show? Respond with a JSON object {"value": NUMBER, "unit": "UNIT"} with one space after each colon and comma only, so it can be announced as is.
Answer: {"value": 3.2, "unit": "mm"}
